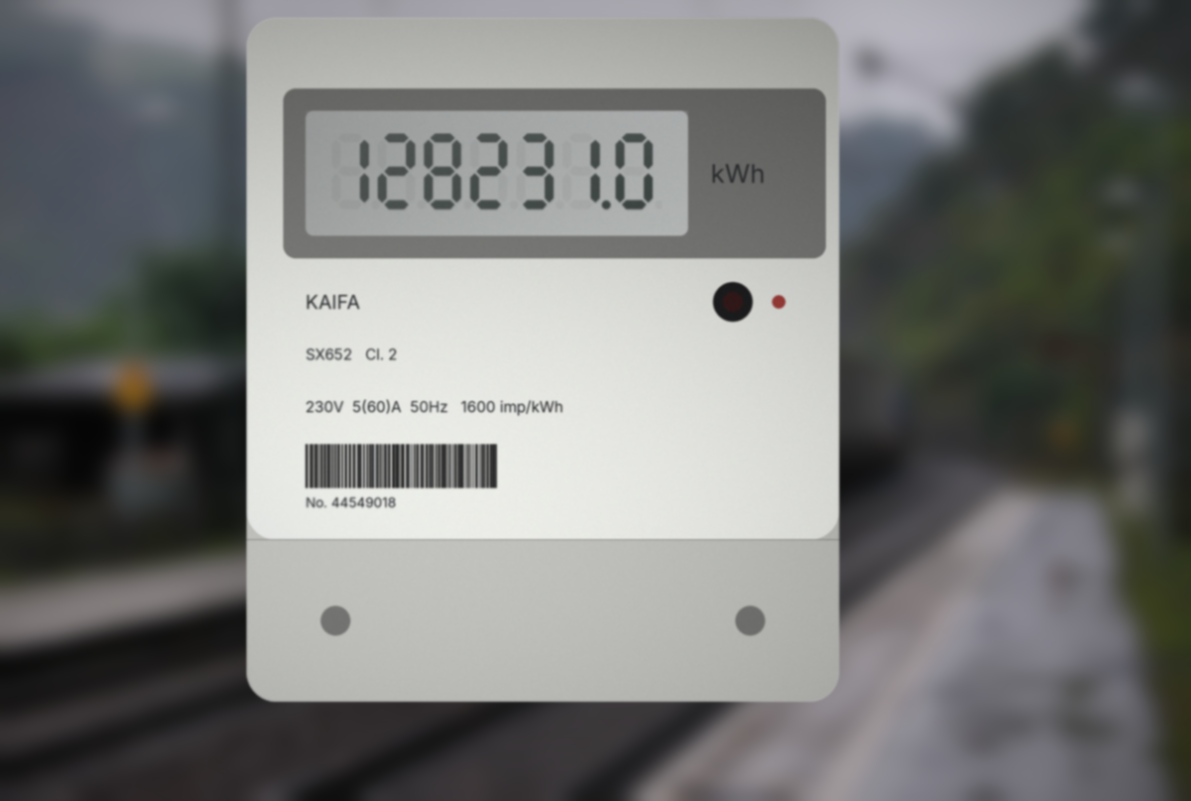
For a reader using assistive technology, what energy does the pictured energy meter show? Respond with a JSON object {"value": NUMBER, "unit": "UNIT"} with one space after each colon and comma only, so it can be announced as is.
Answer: {"value": 128231.0, "unit": "kWh"}
